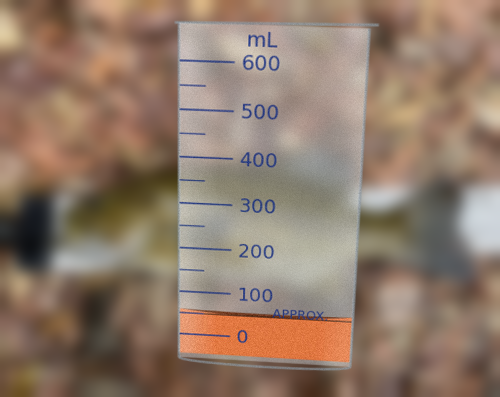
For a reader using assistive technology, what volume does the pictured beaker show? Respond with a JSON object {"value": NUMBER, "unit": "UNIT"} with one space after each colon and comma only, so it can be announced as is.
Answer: {"value": 50, "unit": "mL"}
